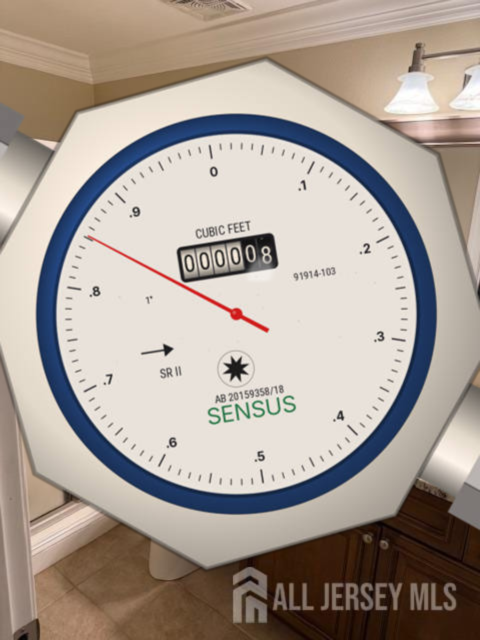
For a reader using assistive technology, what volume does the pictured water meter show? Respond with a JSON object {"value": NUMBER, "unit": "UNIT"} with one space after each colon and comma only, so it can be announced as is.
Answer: {"value": 7.85, "unit": "ft³"}
